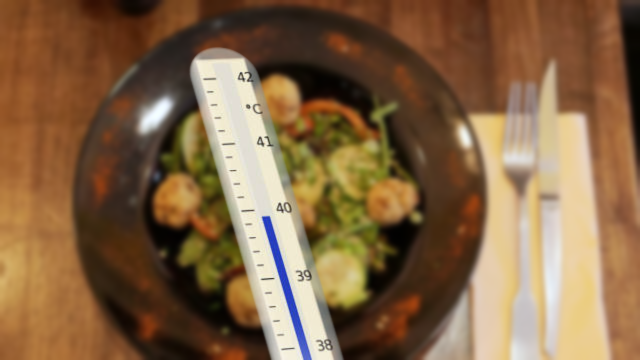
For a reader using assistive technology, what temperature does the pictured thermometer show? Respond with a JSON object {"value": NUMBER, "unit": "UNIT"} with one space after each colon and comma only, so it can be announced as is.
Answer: {"value": 39.9, "unit": "°C"}
